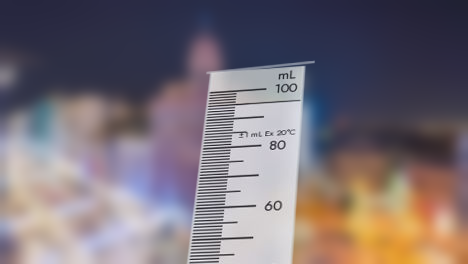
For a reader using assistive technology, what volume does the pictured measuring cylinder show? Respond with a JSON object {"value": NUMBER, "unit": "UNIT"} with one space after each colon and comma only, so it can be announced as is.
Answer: {"value": 95, "unit": "mL"}
